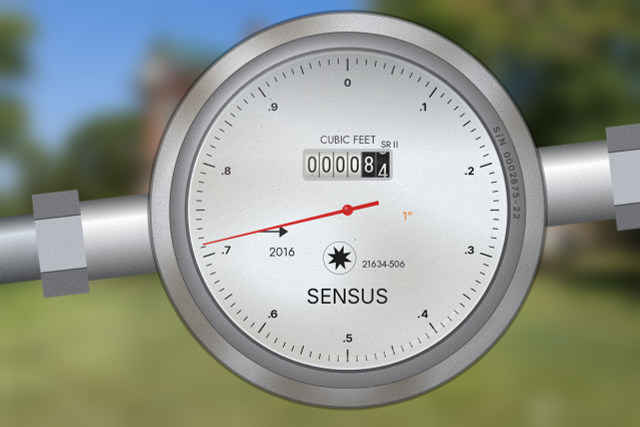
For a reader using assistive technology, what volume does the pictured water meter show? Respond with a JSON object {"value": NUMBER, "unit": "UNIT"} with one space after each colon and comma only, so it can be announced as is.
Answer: {"value": 83.71, "unit": "ft³"}
